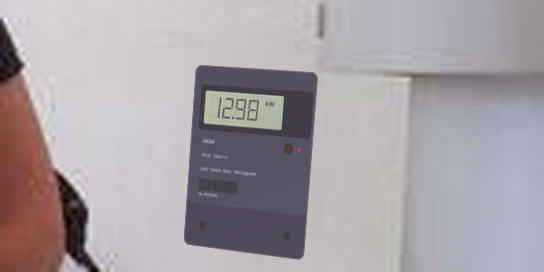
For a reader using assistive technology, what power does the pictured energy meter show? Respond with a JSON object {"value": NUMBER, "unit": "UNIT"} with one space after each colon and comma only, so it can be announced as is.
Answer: {"value": 12.98, "unit": "kW"}
